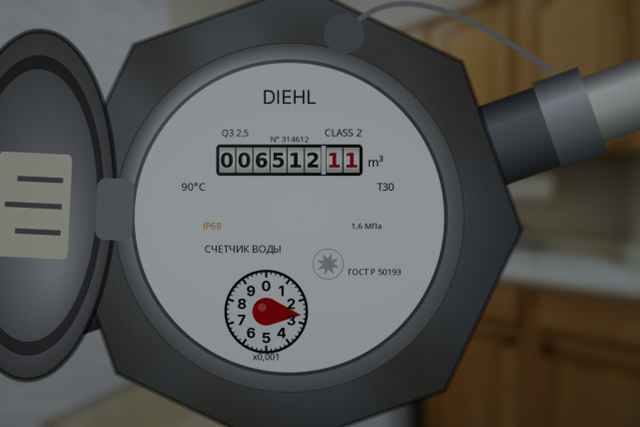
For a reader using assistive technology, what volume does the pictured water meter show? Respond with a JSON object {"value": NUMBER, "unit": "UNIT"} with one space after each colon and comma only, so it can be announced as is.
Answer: {"value": 6512.112, "unit": "m³"}
